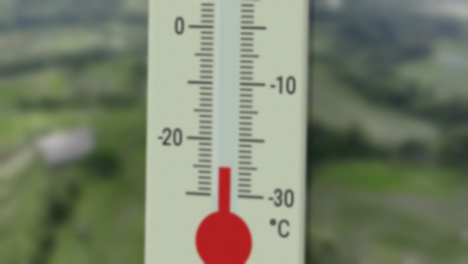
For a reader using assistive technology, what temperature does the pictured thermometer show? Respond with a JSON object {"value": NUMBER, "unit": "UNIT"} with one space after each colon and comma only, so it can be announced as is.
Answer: {"value": -25, "unit": "°C"}
